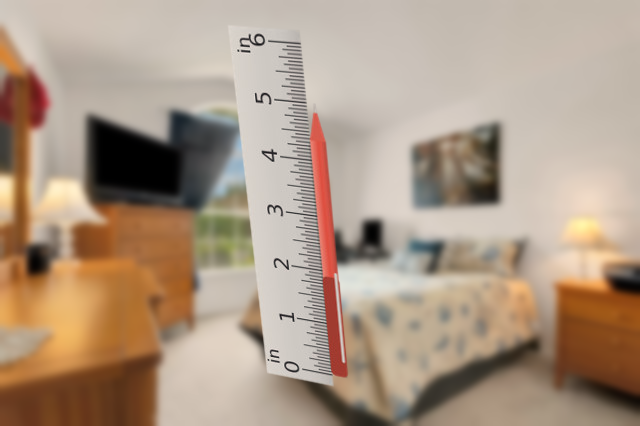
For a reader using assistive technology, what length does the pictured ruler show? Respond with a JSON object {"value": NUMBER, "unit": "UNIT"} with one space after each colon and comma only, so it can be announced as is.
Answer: {"value": 5, "unit": "in"}
